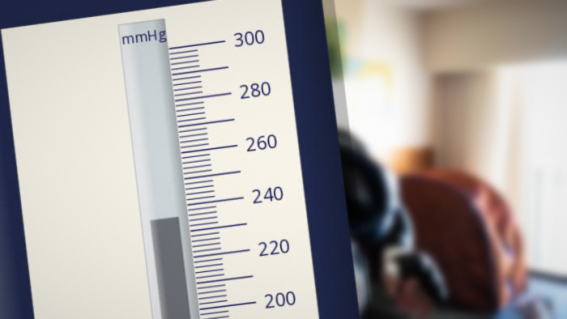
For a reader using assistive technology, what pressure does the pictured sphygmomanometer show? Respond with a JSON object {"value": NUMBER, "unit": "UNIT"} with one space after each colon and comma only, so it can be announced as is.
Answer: {"value": 236, "unit": "mmHg"}
